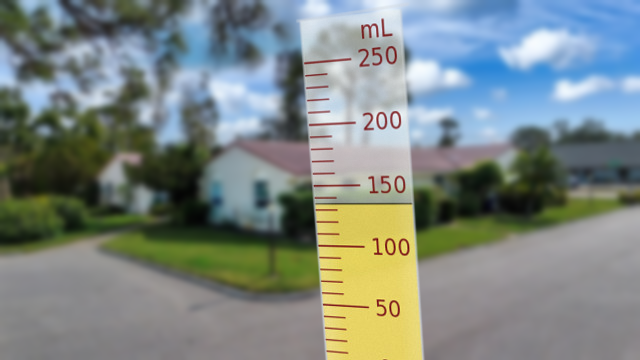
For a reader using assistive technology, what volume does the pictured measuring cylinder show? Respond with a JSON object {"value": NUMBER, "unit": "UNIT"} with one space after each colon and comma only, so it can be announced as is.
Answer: {"value": 135, "unit": "mL"}
